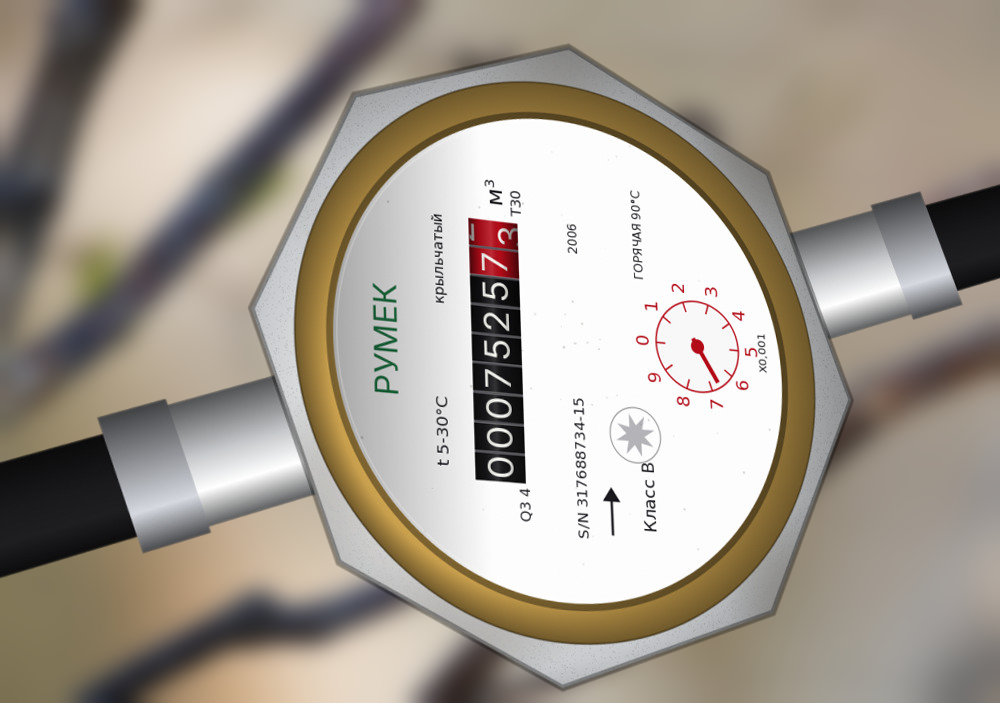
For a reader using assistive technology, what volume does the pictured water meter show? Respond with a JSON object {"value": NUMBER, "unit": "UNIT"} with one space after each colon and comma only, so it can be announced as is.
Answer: {"value": 7525.726, "unit": "m³"}
